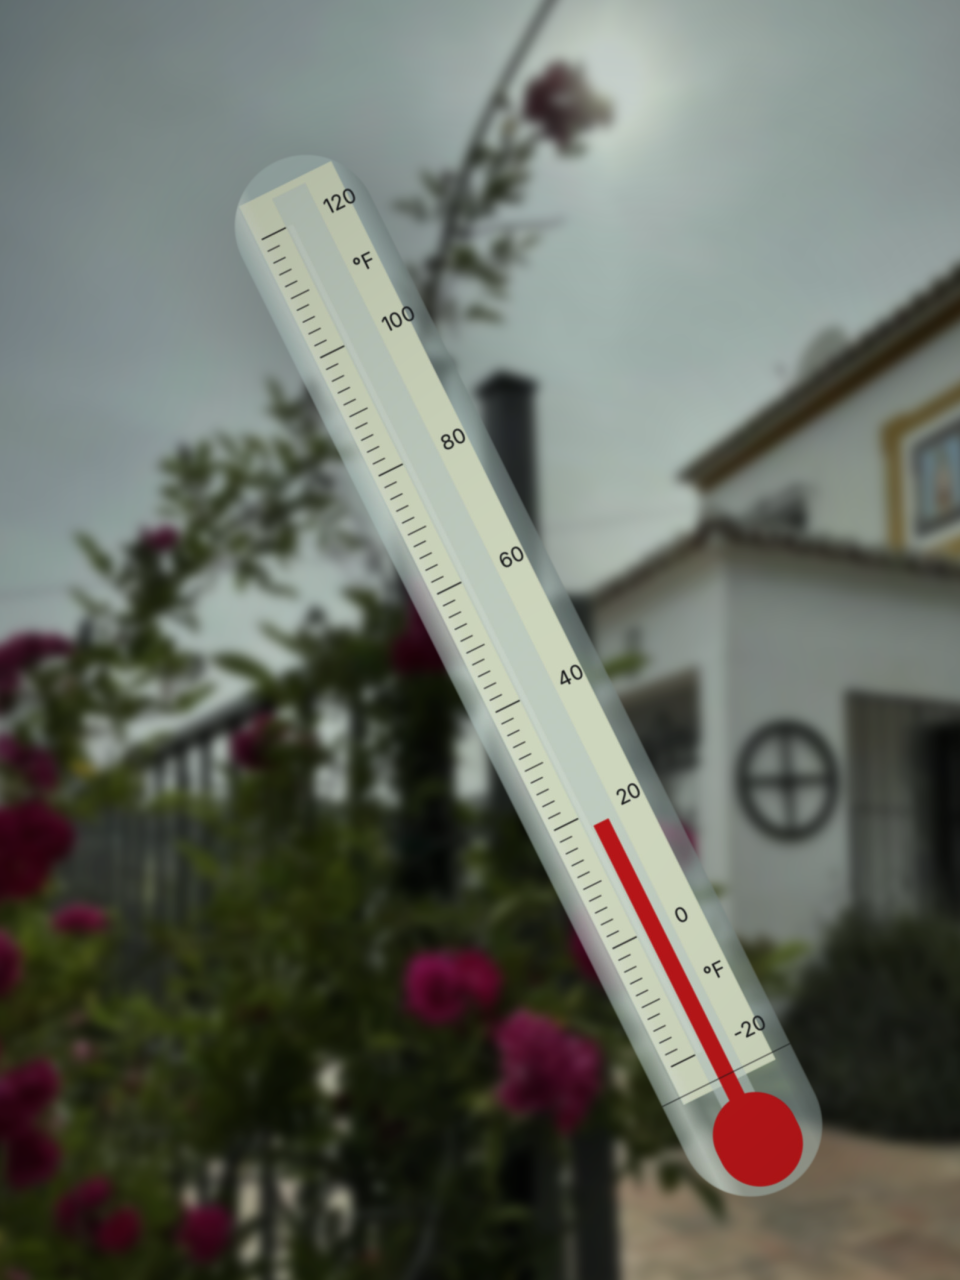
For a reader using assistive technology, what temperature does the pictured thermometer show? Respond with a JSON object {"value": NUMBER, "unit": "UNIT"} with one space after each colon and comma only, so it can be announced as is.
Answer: {"value": 18, "unit": "°F"}
